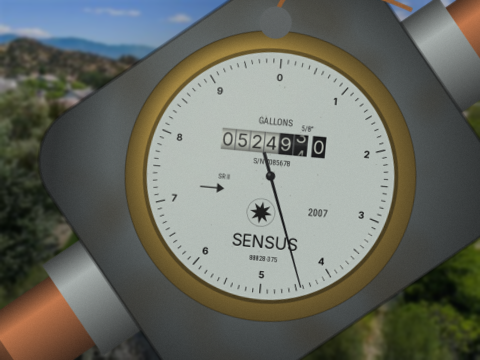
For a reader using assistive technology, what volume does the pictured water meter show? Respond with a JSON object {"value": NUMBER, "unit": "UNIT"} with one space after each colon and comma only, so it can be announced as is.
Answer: {"value": 524934.4, "unit": "gal"}
